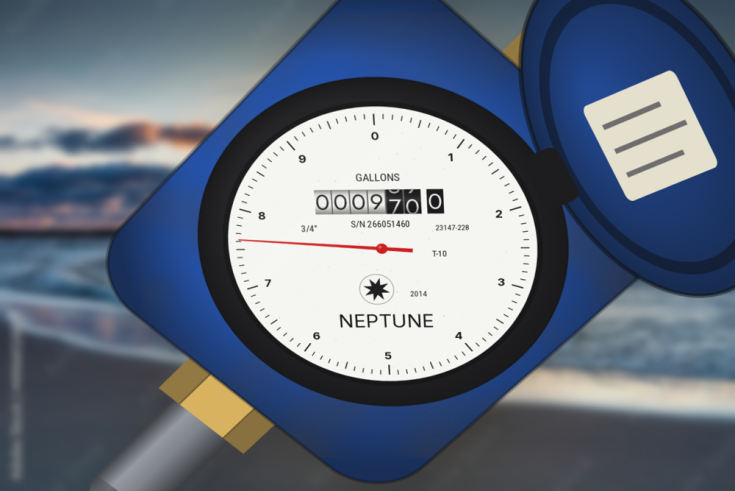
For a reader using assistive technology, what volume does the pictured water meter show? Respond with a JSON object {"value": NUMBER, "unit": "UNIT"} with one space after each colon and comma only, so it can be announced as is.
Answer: {"value": 9697.6, "unit": "gal"}
